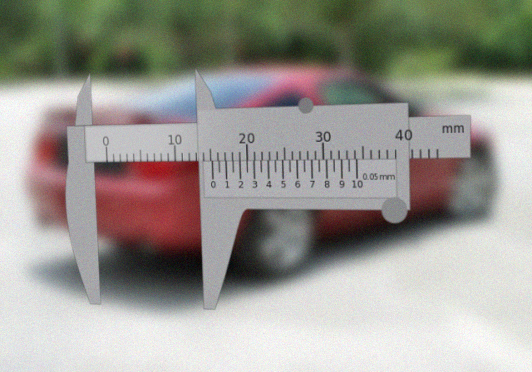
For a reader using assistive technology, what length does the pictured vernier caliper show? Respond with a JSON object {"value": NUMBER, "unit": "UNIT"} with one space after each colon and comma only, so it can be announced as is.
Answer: {"value": 15.2, "unit": "mm"}
